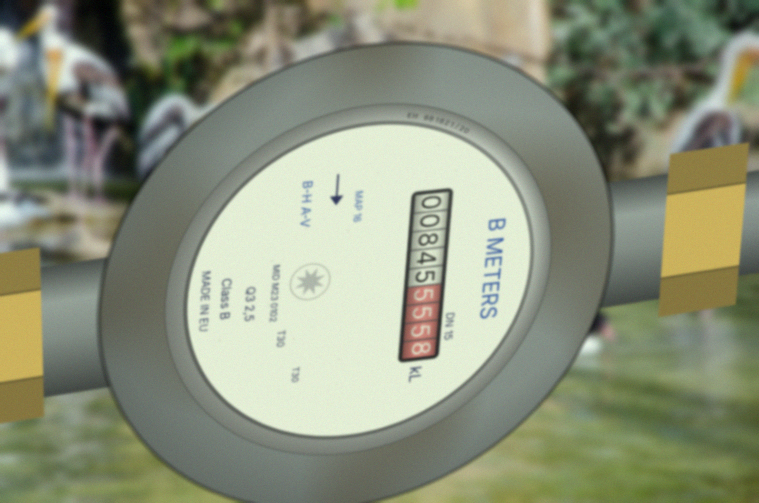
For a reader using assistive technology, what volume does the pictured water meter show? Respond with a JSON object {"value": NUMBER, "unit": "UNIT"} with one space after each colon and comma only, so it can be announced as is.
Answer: {"value": 845.5558, "unit": "kL"}
